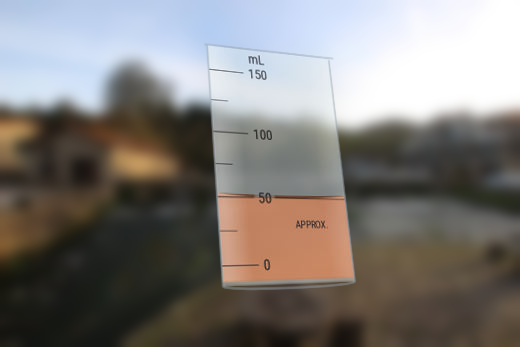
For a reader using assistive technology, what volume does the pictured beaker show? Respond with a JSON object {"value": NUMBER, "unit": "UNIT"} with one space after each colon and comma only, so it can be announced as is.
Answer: {"value": 50, "unit": "mL"}
